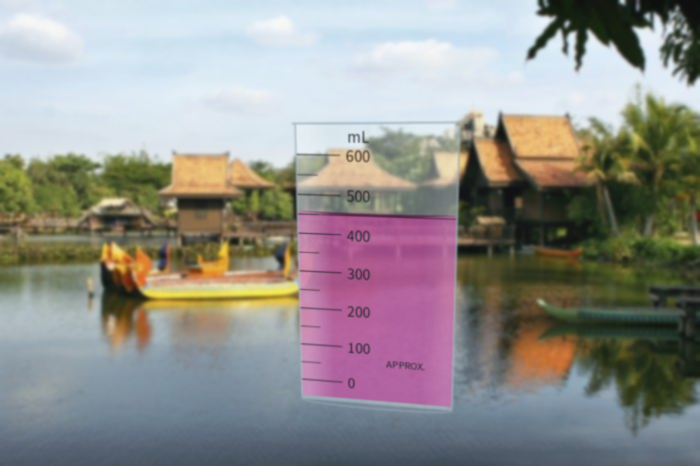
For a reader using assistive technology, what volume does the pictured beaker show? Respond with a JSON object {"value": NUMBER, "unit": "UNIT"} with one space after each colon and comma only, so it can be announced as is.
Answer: {"value": 450, "unit": "mL"}
